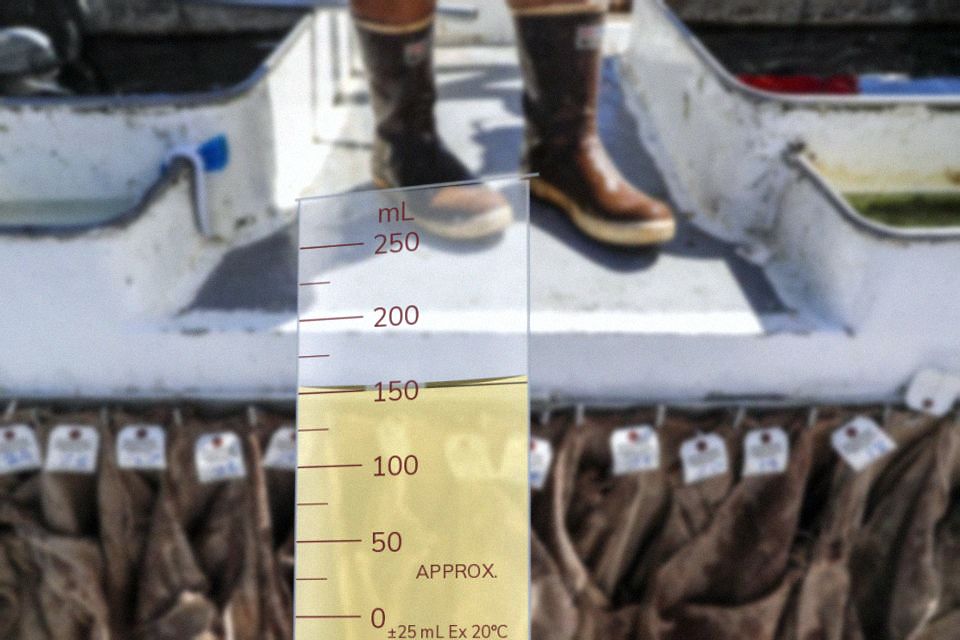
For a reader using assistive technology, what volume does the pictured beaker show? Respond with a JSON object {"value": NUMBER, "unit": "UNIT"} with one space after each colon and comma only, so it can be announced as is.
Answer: {"value": 150, "unit": "mL"}
